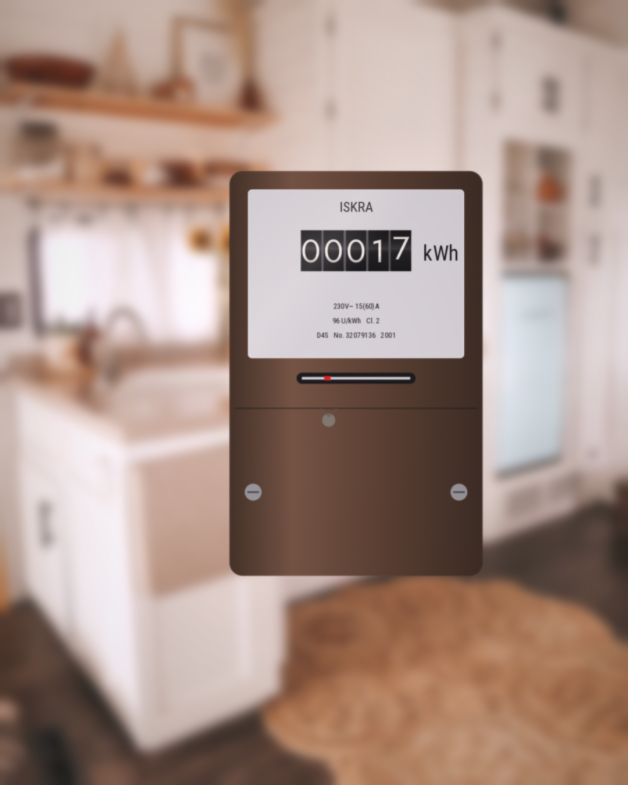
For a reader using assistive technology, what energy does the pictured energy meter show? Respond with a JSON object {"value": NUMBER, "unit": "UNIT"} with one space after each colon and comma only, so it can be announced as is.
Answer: {"value": 17, "unit": "kWh"}
